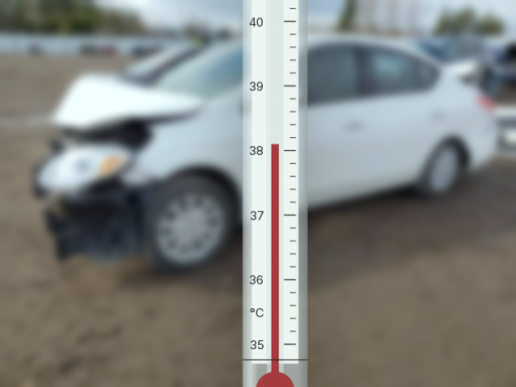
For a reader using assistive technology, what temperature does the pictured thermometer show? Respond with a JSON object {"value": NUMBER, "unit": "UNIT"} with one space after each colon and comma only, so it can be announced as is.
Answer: {"value": 38.1, "unit": "°C"}
